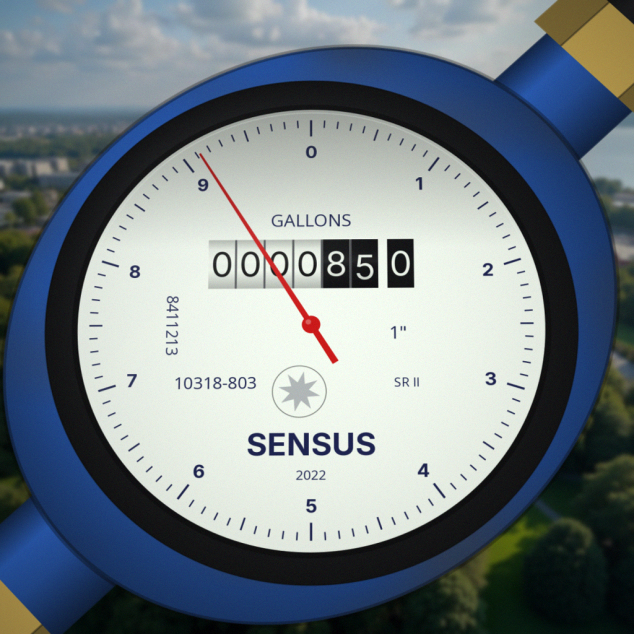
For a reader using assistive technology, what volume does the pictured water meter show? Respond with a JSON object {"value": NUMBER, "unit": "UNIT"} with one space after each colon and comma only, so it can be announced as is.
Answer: {"value": 849.1, "unit": "gal"}
